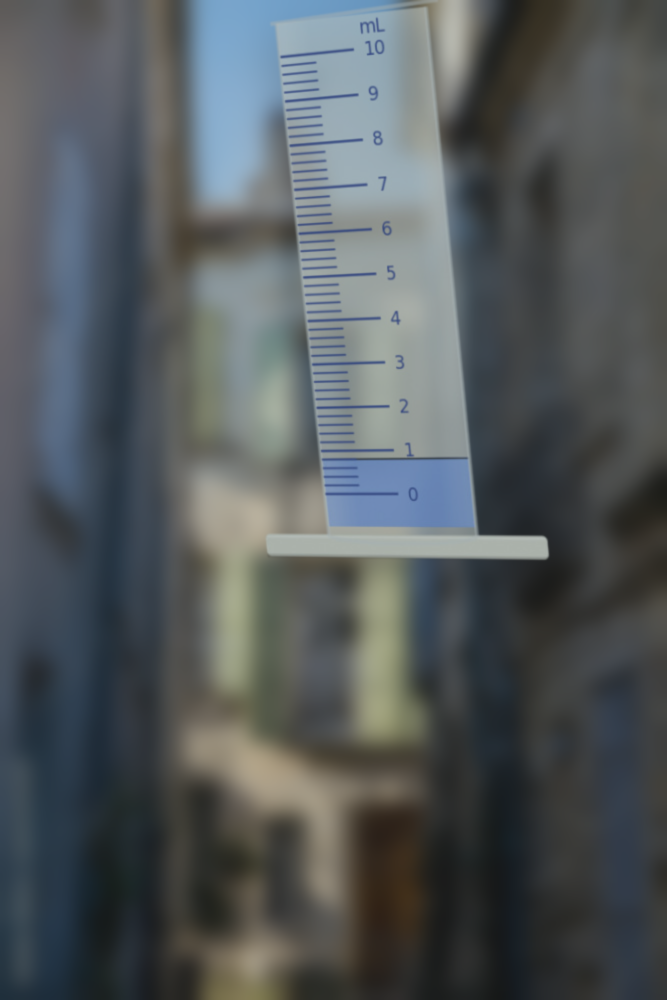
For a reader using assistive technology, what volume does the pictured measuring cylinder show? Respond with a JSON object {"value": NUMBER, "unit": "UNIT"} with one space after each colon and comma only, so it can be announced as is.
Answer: {"value": 0.8, "unit": "mL"}
